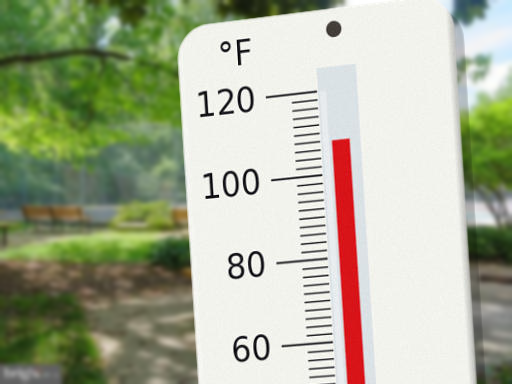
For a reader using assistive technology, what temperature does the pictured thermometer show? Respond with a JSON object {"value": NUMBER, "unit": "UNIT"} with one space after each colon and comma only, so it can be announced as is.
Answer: {"value": 108, "unit": "°F"}
